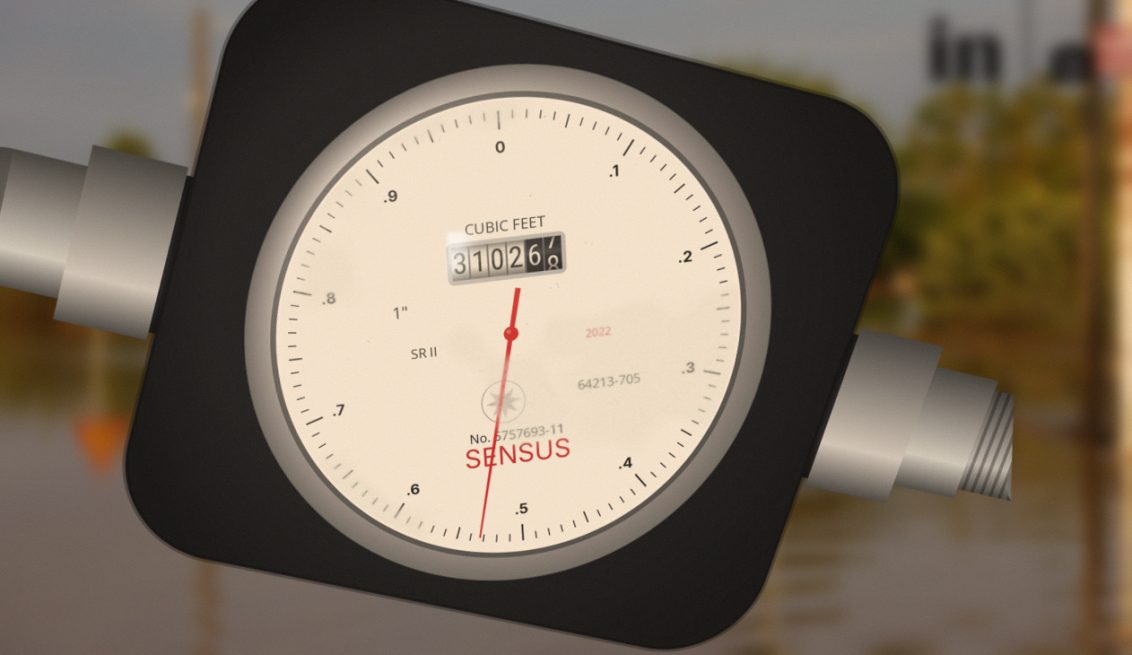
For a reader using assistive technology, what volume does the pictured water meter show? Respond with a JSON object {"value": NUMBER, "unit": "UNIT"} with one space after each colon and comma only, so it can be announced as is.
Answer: {"value": 310267.53, "unit": "ft³"}
